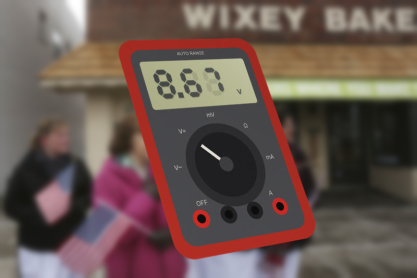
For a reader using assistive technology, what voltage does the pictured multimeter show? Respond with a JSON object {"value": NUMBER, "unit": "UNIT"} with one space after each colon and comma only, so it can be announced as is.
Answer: {"value": 8.67, "unit": "V"}
